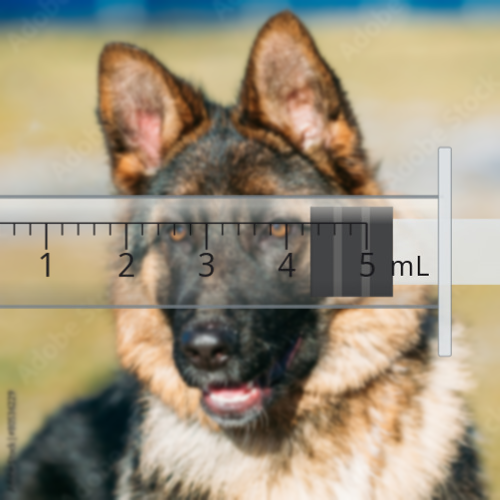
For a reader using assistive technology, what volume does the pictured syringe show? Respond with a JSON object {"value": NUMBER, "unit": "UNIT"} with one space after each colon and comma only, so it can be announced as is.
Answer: {"value": 4.3, "unit": "mL"}
